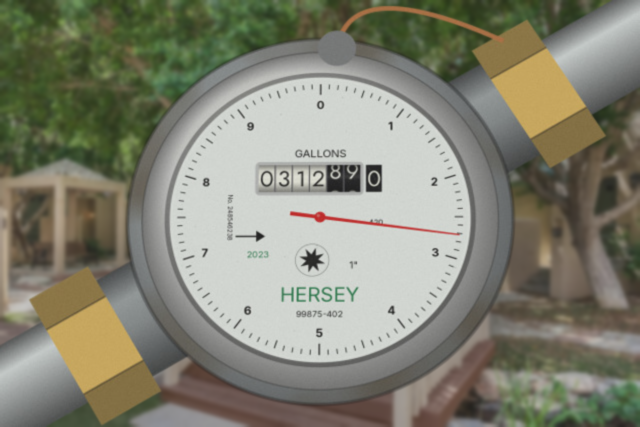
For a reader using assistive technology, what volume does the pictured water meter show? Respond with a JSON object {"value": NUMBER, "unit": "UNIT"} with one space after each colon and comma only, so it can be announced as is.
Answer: {"value": 312892.7, "unit": "gal"}
